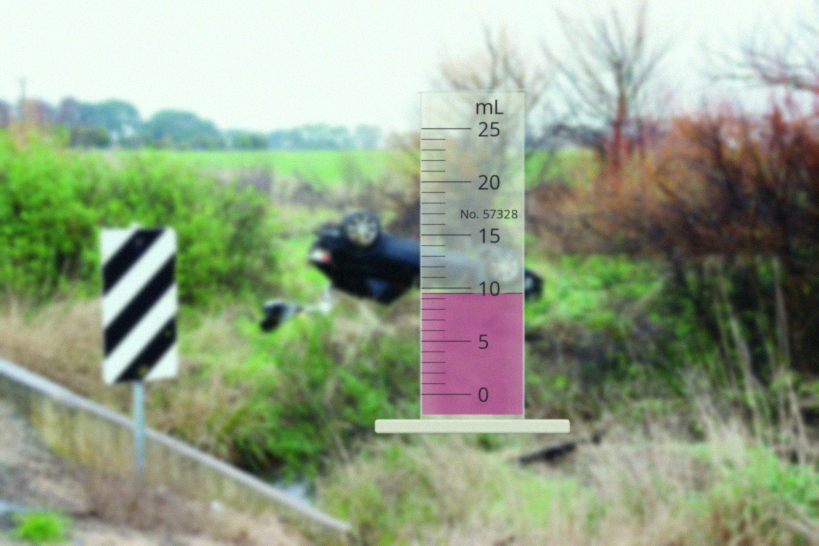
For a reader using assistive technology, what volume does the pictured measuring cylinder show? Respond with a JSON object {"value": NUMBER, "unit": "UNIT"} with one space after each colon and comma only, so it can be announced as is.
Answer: {"value": 9.5, "unit": "mL"}
